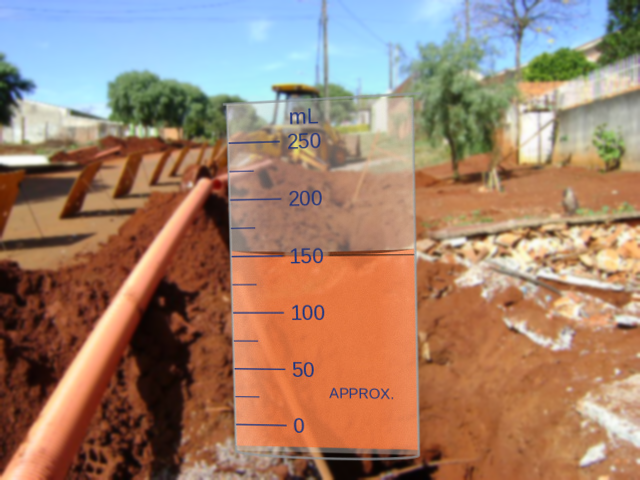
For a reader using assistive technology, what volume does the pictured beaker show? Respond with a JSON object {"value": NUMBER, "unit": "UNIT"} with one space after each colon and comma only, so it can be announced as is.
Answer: {"value": 150, "unit": "mL"}
